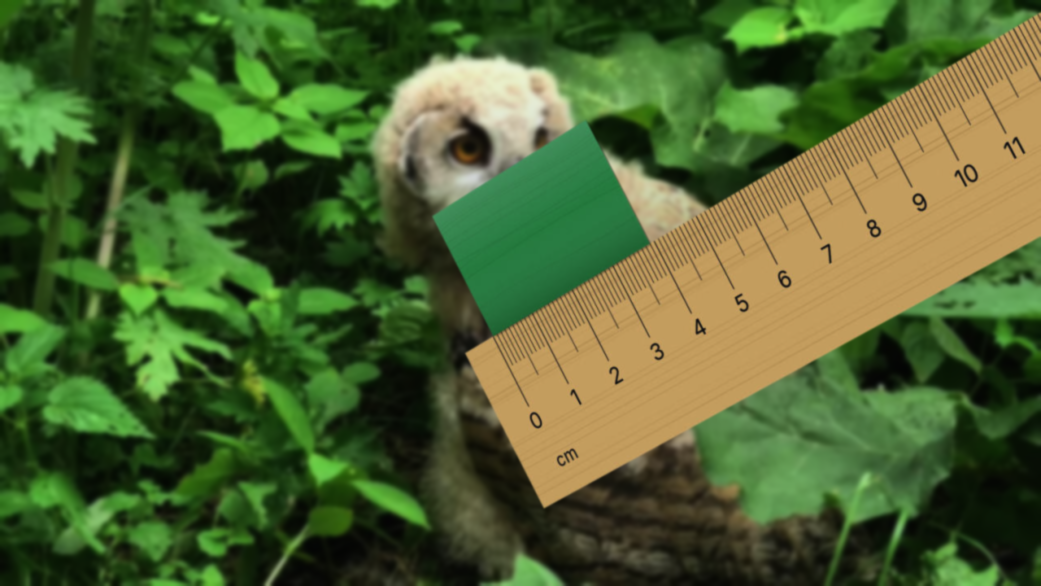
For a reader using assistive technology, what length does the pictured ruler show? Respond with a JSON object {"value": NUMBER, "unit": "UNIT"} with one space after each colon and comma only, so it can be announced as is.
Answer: {"value": 3.9, "unit": "cm"}
